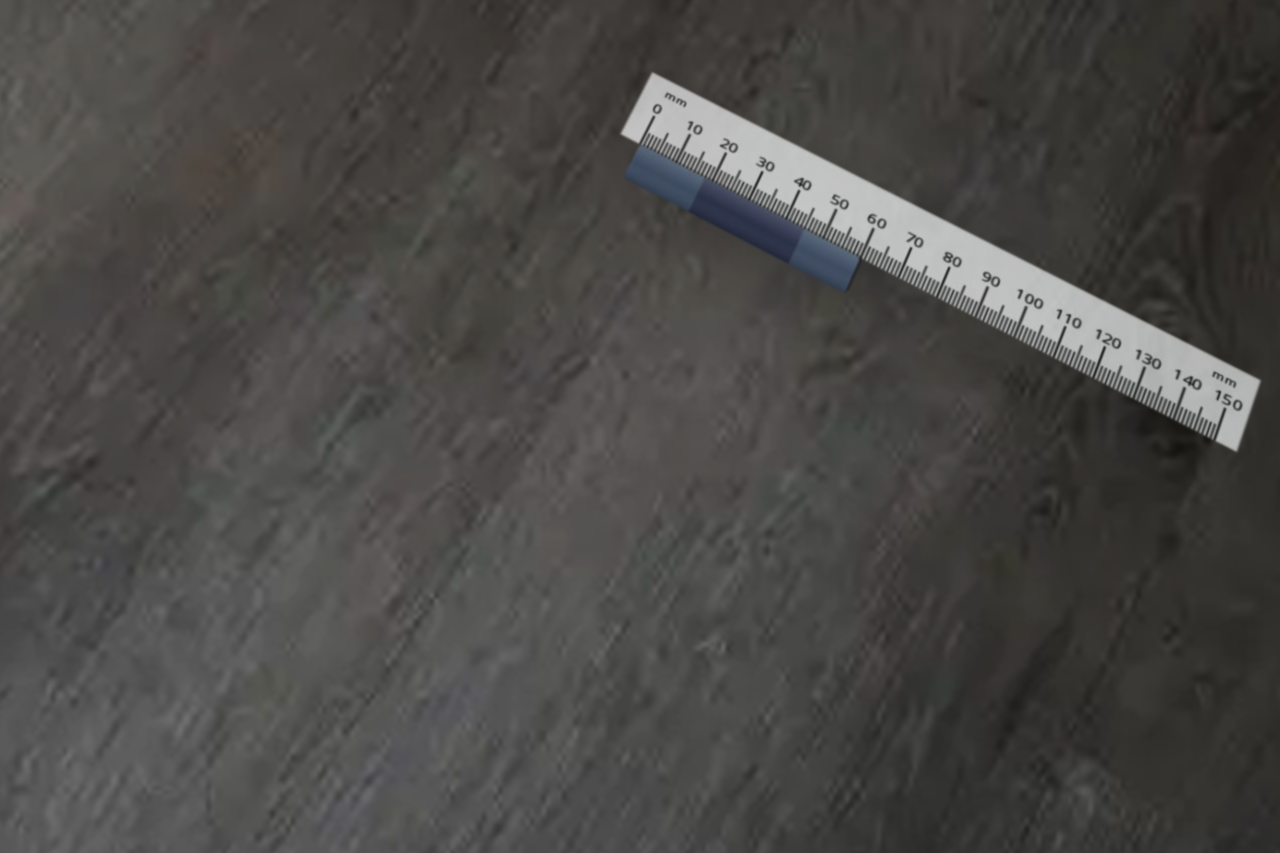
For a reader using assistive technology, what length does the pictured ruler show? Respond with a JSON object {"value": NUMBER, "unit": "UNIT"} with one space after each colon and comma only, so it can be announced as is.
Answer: {"value": 60, "unit": "mm"}
